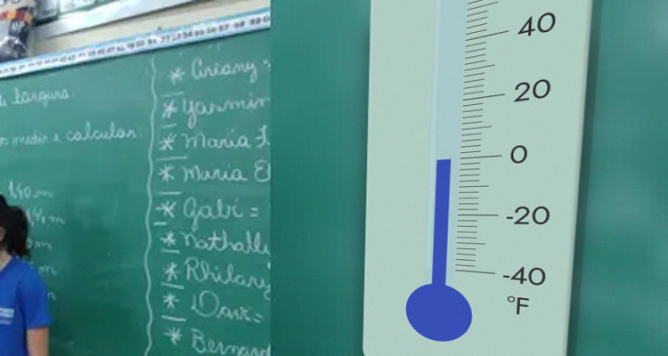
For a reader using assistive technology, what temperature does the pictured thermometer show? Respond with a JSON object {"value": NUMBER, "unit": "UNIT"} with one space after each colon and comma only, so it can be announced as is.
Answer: {"value": 0, "unit": "°F"}
